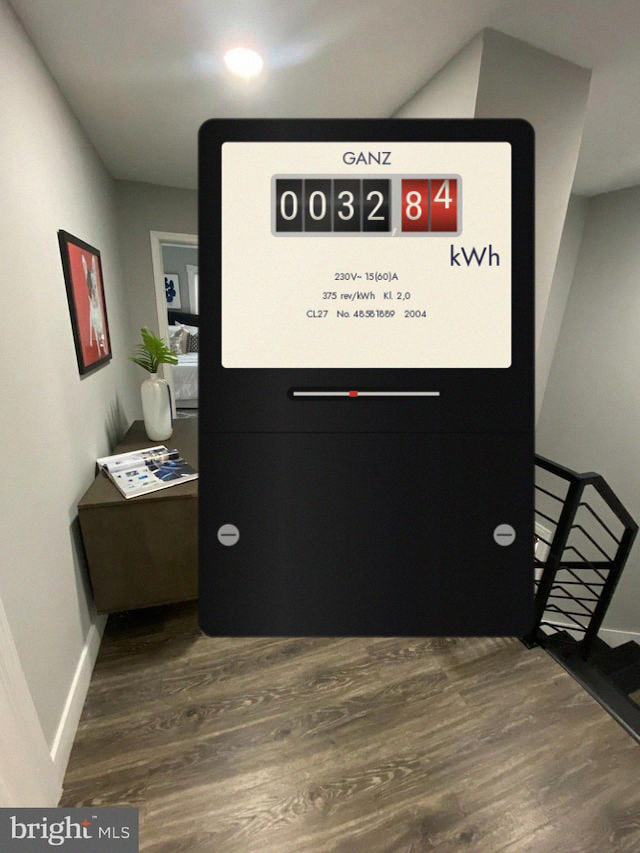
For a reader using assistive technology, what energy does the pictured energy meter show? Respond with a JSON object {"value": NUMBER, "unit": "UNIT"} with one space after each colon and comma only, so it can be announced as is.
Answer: {"value": 32.84, "unit": "kWh"}
